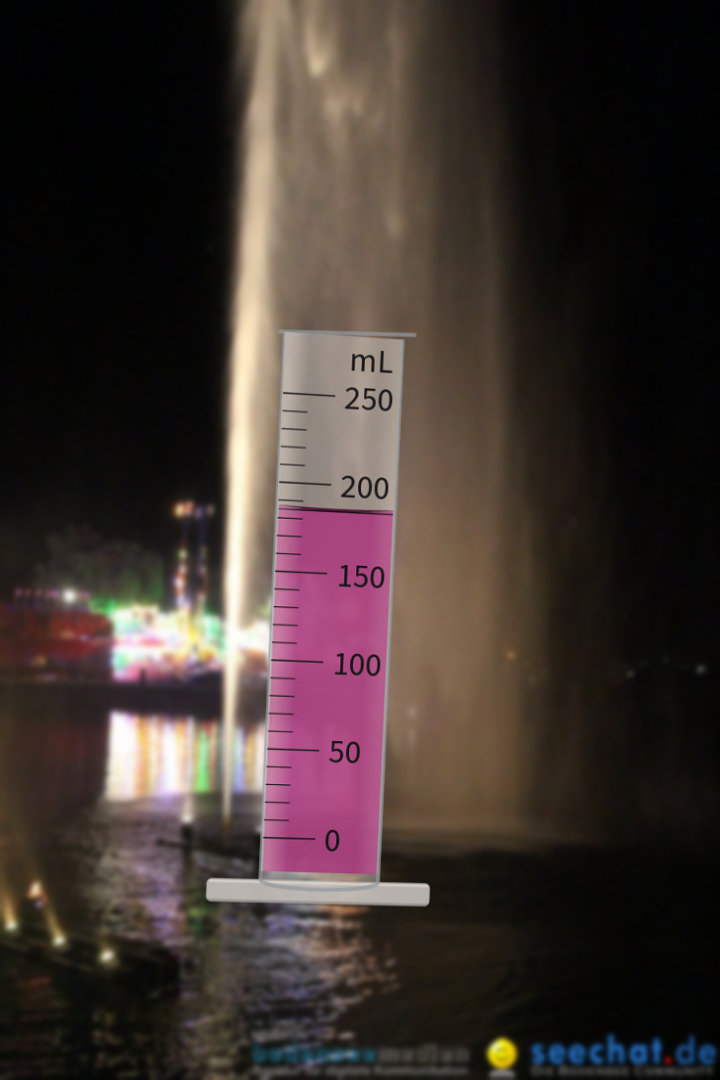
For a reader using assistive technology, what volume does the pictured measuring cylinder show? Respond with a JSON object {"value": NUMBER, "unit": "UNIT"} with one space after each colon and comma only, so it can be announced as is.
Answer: {"value": 185, "unit": "mL"}
